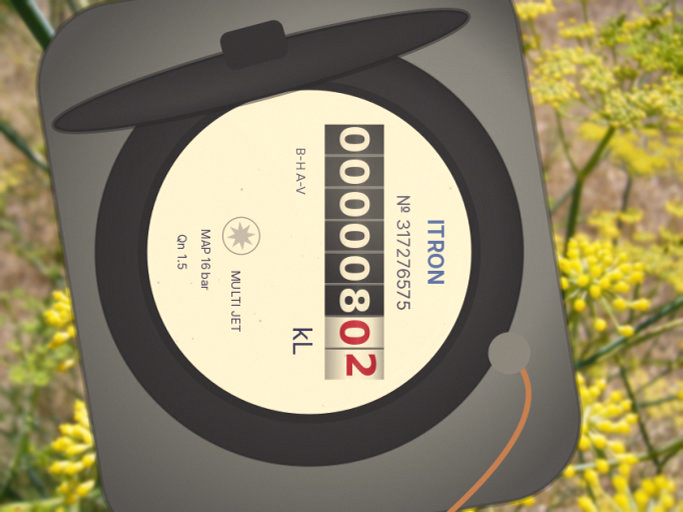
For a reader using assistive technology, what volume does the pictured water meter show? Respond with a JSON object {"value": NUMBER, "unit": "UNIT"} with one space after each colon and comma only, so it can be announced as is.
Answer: {"value": 8.02, "unit": "kL"}
